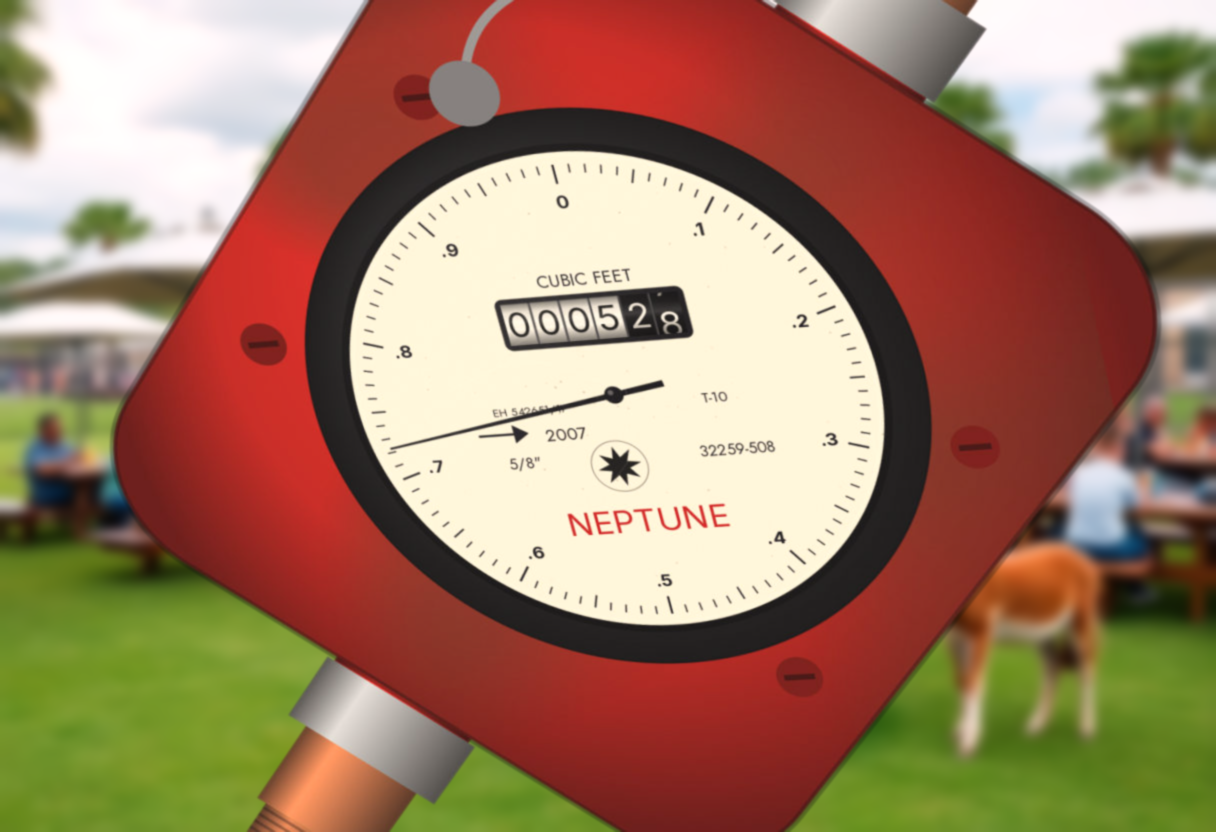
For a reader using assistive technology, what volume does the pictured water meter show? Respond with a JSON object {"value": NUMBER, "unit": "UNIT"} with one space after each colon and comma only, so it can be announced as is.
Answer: {"value": 527.72, "unit": "ft³"}
